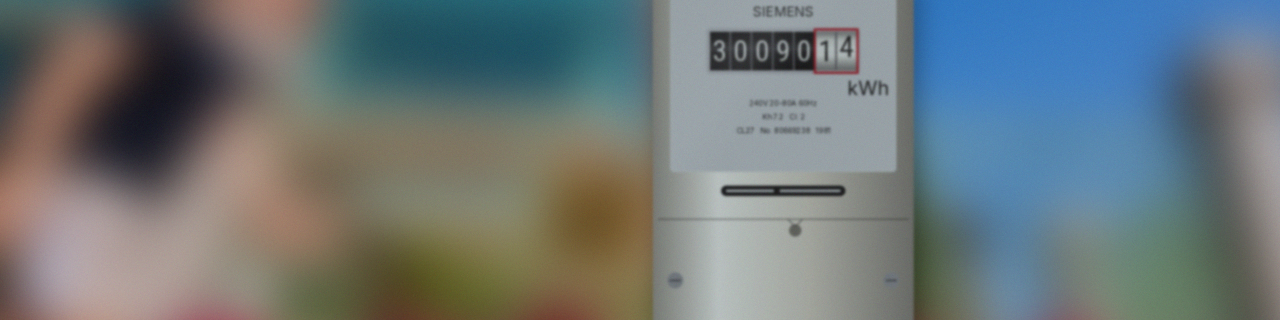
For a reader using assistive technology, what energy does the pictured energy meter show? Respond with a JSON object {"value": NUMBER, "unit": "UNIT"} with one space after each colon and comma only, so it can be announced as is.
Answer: {"value": 30090.14, "unit": "kWh"}
